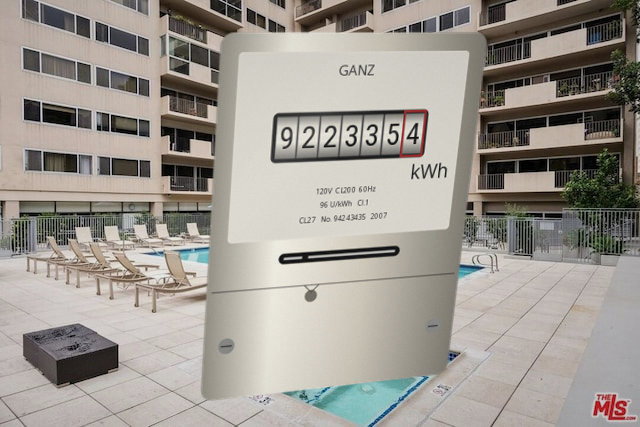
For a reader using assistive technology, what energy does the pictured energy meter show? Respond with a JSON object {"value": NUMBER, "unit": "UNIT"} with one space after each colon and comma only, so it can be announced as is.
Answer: {"value": 922335.4, "unit": "kWh"}
